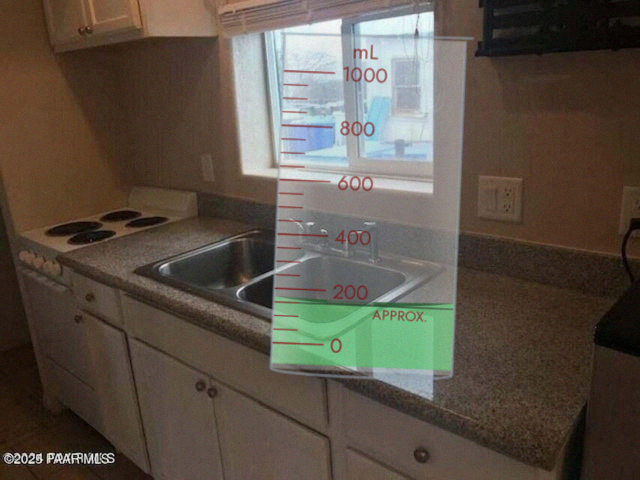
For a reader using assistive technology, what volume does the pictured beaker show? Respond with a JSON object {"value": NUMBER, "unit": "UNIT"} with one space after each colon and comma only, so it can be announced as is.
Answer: {"value": 150, "unit": "mL"}
